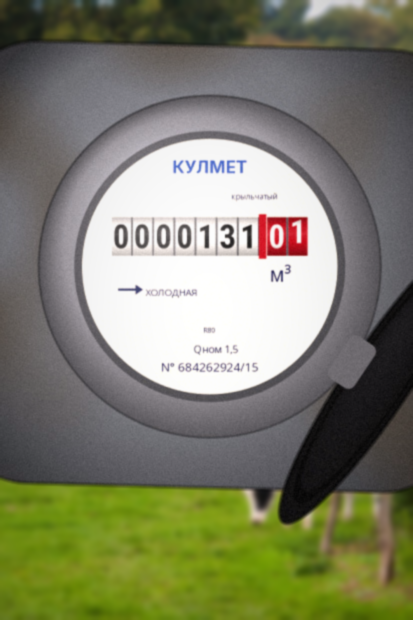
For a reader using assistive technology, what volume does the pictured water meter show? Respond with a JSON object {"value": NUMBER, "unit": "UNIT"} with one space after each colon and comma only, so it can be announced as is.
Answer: {"value": 131.01, "unit": "m³"}
